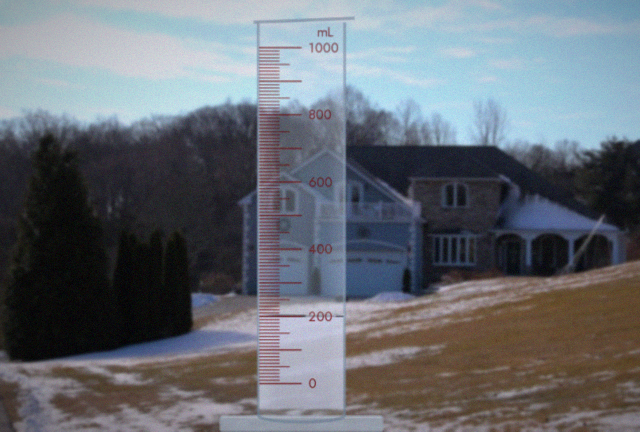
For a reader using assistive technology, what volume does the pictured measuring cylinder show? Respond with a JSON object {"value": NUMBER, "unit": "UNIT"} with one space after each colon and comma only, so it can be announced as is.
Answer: {"value": 200, "unit": "mL"}
